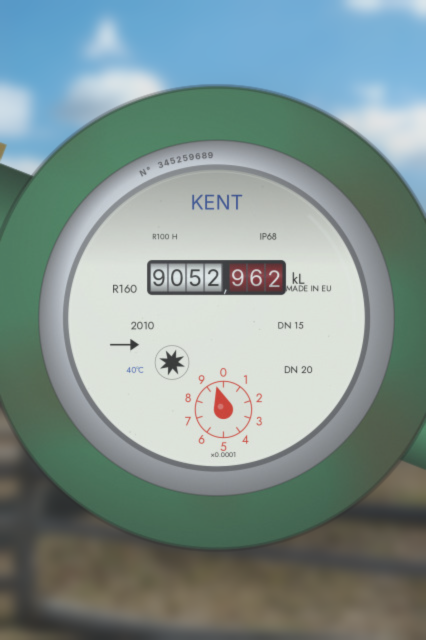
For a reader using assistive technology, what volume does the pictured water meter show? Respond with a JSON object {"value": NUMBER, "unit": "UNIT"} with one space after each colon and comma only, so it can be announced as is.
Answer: {"value": 9052.9619, "unit": "kL"}
